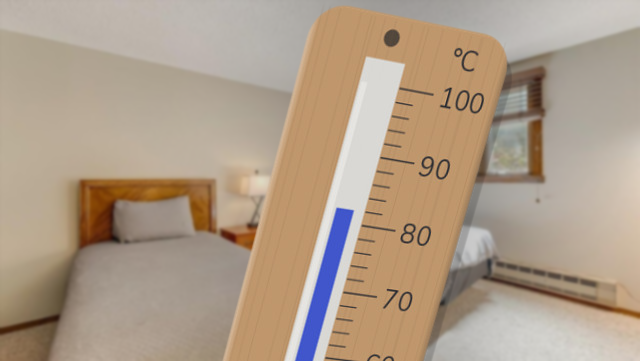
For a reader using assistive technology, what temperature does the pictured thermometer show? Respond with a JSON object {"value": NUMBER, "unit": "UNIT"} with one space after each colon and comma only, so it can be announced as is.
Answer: {"value": 82, "unit": "°C"}
